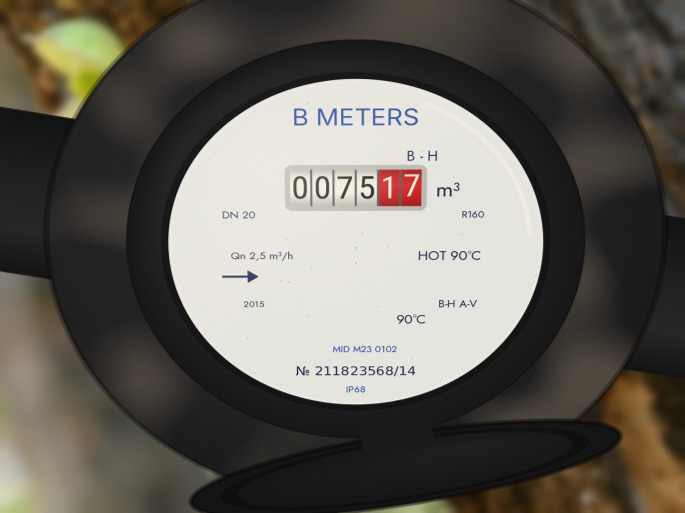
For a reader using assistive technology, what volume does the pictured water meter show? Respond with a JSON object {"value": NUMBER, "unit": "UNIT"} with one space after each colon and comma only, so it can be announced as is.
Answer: {"value": 75.17, "unit": "m³"}
